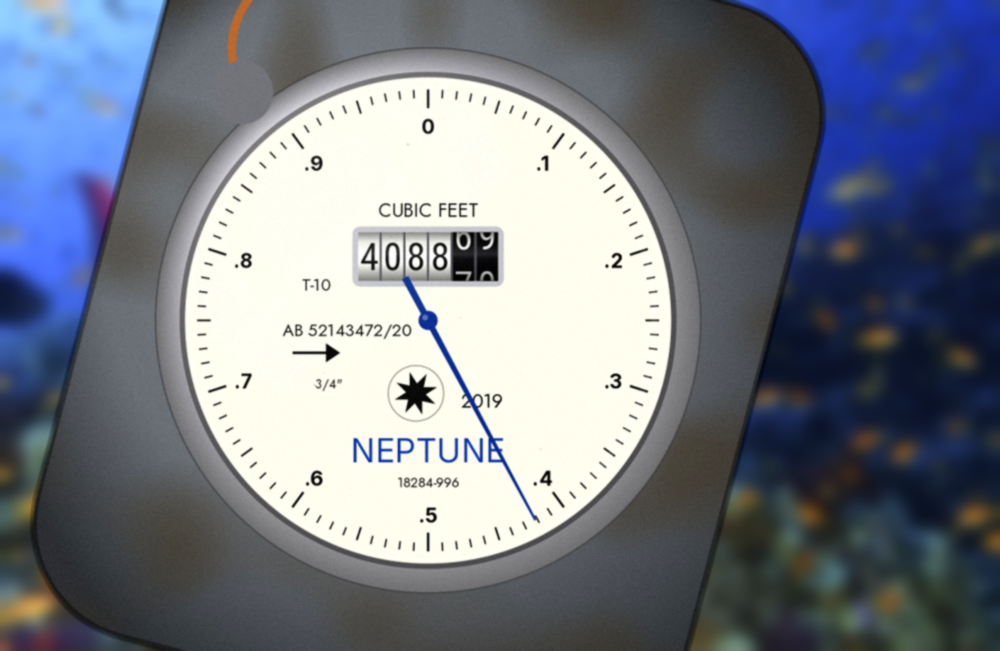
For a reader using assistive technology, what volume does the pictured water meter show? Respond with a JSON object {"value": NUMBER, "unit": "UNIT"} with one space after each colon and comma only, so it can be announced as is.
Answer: {"value": 408869.42, "unit": "ft³"}
